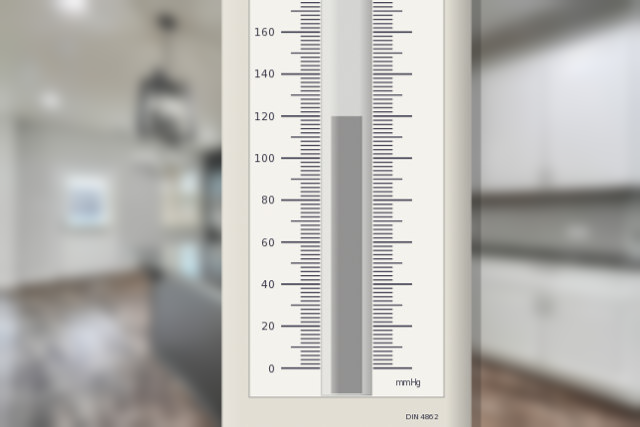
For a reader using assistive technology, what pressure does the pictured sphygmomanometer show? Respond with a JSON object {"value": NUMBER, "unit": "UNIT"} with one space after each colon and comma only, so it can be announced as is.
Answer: {"value": 120, "unit": "mmHg"}
